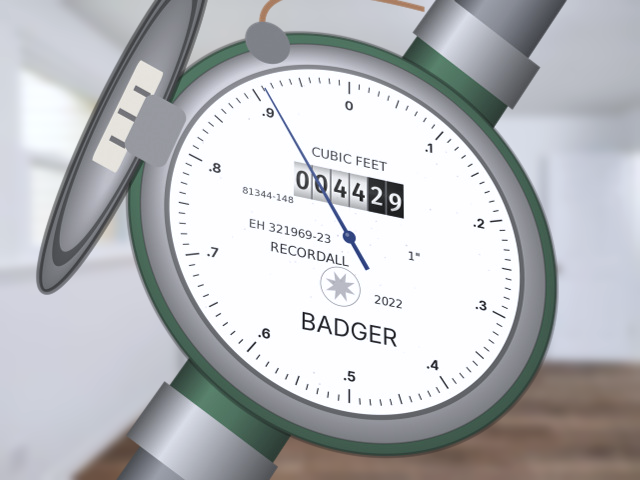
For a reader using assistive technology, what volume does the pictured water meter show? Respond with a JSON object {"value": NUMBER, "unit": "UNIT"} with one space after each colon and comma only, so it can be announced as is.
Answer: {"value": 4428.91, "unit": "ft³"}
